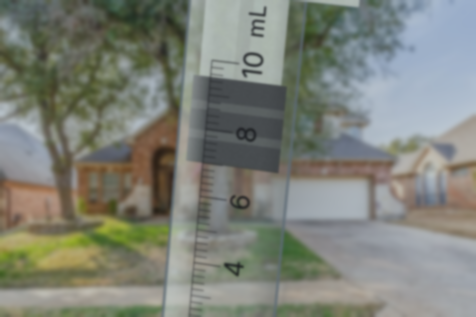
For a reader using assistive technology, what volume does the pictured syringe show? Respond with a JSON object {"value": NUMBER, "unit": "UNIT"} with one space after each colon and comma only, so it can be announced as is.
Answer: {"value": 7, "unit": "mL"}
